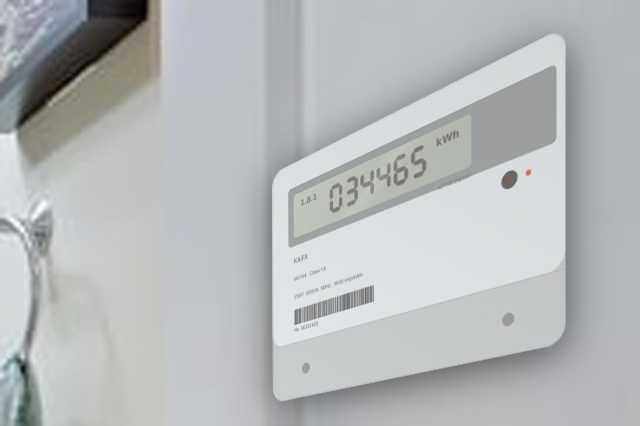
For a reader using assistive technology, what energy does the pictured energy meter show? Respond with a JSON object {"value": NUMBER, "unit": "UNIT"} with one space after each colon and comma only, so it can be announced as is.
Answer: {"value": 34465, "unit": "kWh"}
